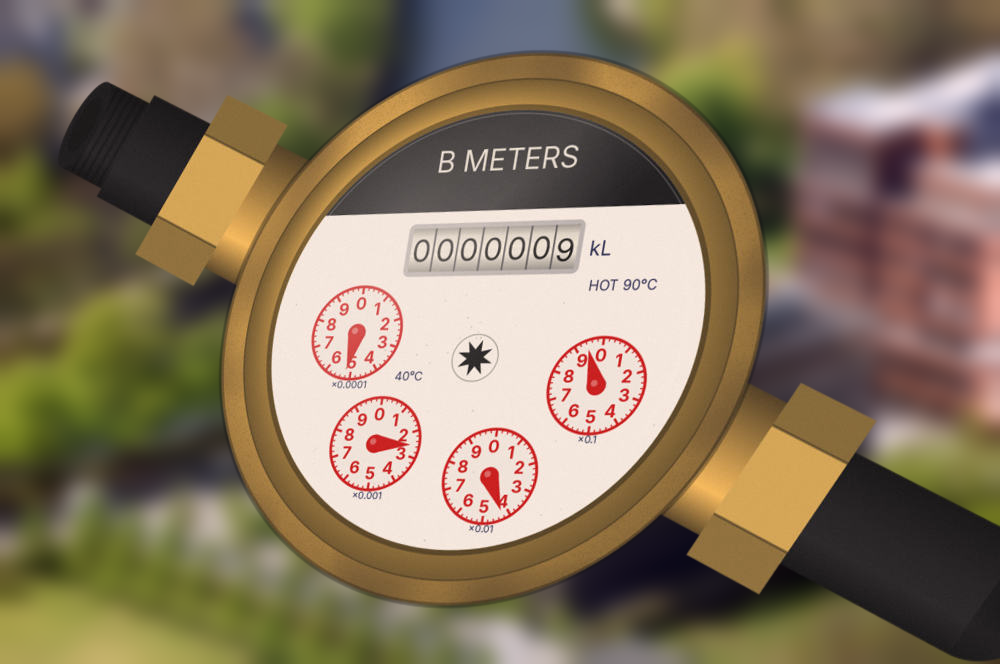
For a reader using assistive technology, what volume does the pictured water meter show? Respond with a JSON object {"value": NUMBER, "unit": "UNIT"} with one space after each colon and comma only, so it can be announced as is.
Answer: {"value": 8.9425, "unit": "kL"}
